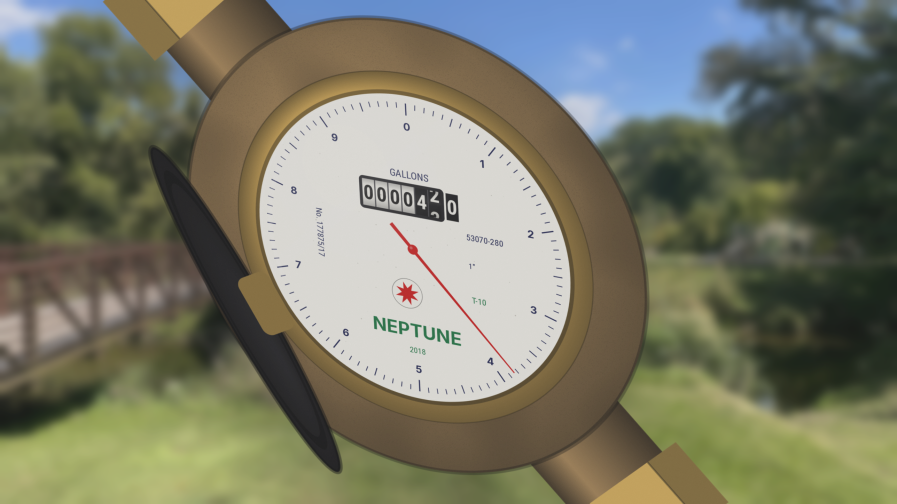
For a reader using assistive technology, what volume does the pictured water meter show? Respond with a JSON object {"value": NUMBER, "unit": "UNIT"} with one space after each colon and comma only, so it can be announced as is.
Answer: {"value": 423.8, "unit": "gal"}
